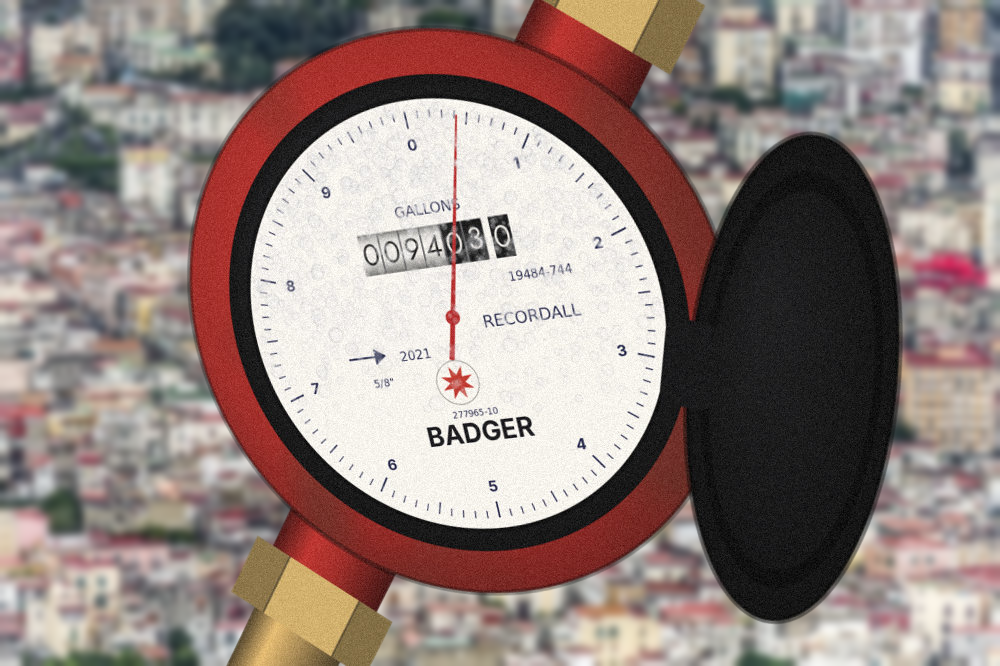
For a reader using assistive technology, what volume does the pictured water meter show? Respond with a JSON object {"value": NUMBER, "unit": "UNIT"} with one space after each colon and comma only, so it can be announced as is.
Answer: {"value": 94030.4, "unit": "gal"}
